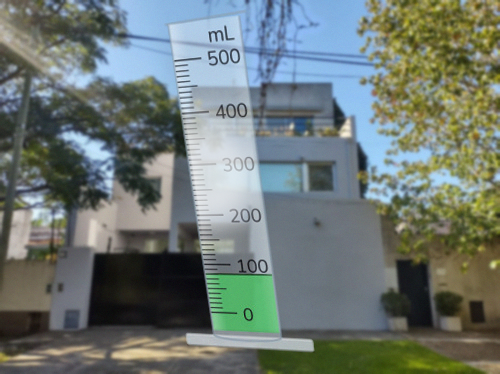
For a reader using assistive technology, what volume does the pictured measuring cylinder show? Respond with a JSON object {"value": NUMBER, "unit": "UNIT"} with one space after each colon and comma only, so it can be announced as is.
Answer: {"value": 80, "unit": "mL"}
